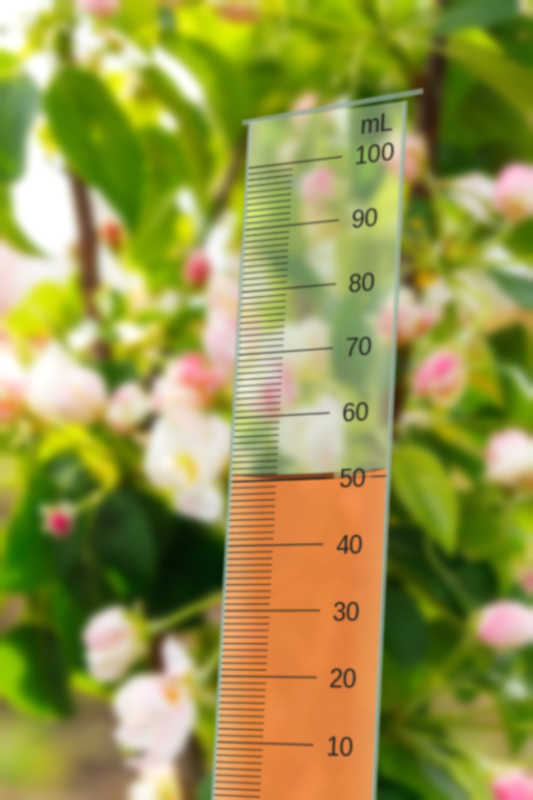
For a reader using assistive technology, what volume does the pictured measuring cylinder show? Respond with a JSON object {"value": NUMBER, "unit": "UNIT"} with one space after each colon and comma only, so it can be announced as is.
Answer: {"value": 50, "unit": "mL"}
